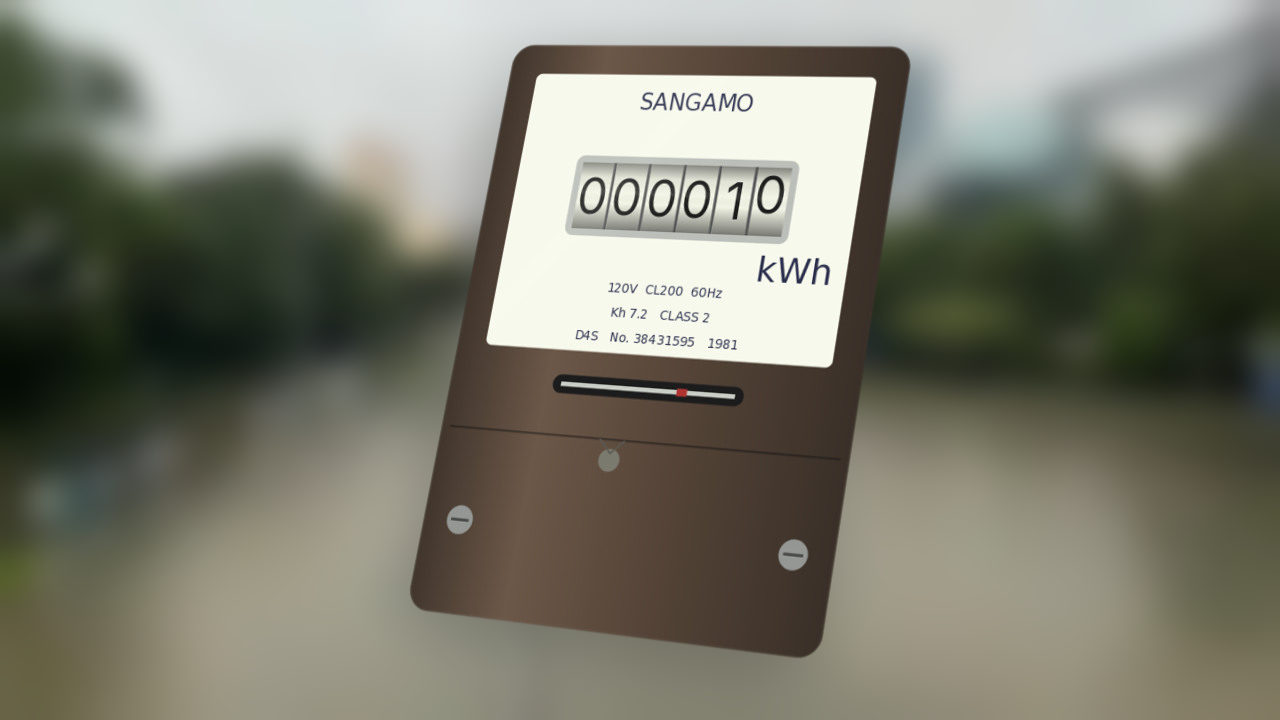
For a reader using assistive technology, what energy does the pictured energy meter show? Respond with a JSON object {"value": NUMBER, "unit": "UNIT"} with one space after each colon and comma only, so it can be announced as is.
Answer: {"value": 10, "unit": "kWh"}
